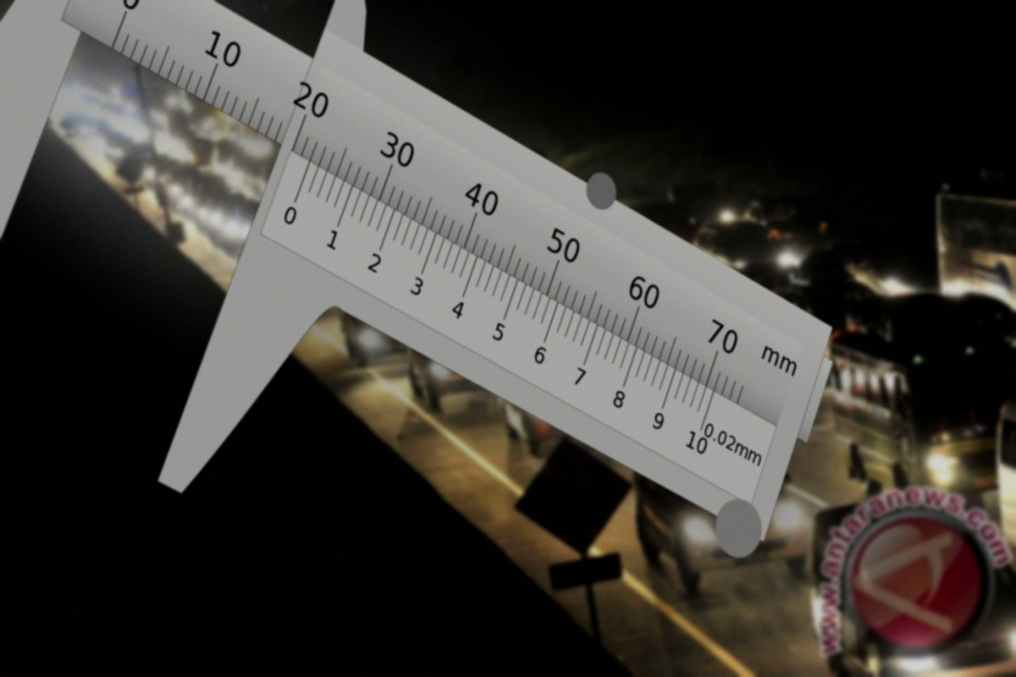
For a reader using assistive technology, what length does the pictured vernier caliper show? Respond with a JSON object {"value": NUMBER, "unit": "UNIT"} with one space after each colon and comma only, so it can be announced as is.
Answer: {"value": 22.0, "unit": "mm"}
